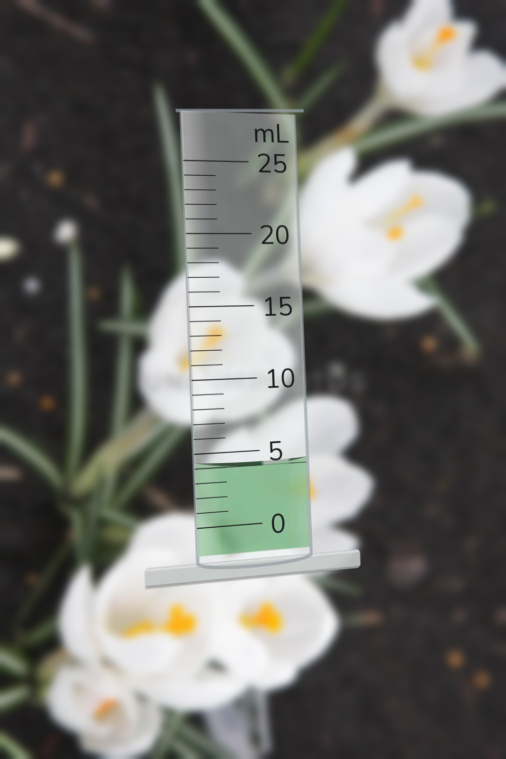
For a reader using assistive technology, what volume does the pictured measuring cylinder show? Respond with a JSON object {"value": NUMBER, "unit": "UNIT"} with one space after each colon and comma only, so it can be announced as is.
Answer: {"value": 4, "unit": "mL"}
